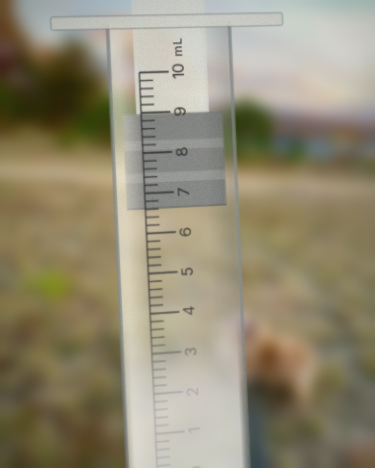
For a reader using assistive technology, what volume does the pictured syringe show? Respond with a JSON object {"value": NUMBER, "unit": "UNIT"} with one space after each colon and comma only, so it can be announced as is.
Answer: {"value": 6.6, "unit": "mL"}
